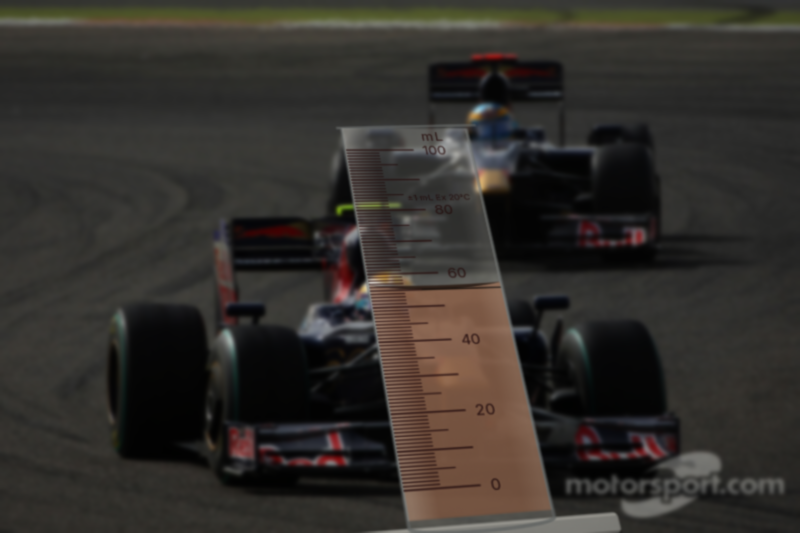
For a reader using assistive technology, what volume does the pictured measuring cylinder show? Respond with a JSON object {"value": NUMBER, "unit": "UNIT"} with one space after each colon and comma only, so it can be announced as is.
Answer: {"value": 55, "unit": "mL"}
